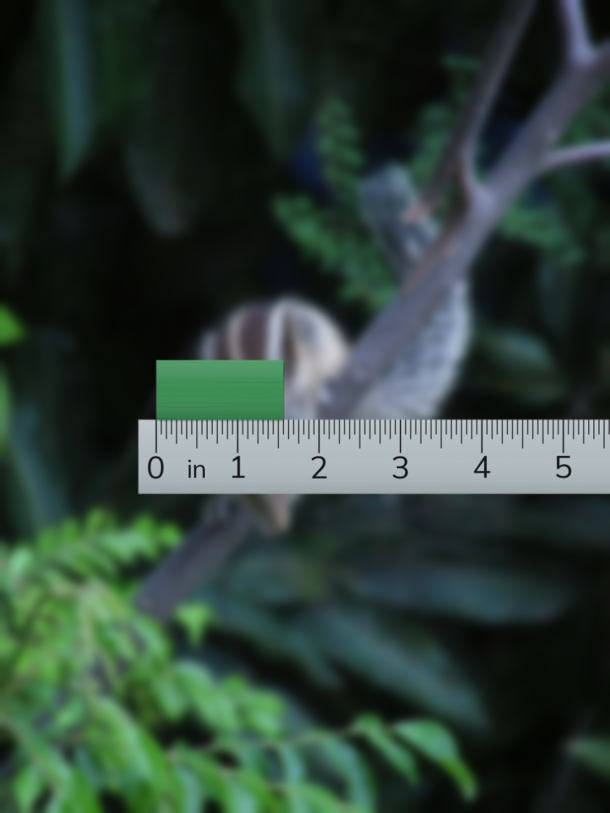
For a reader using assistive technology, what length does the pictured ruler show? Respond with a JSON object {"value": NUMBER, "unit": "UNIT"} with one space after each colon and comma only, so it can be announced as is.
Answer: {"value": 1.5625, "unit": "in"}
